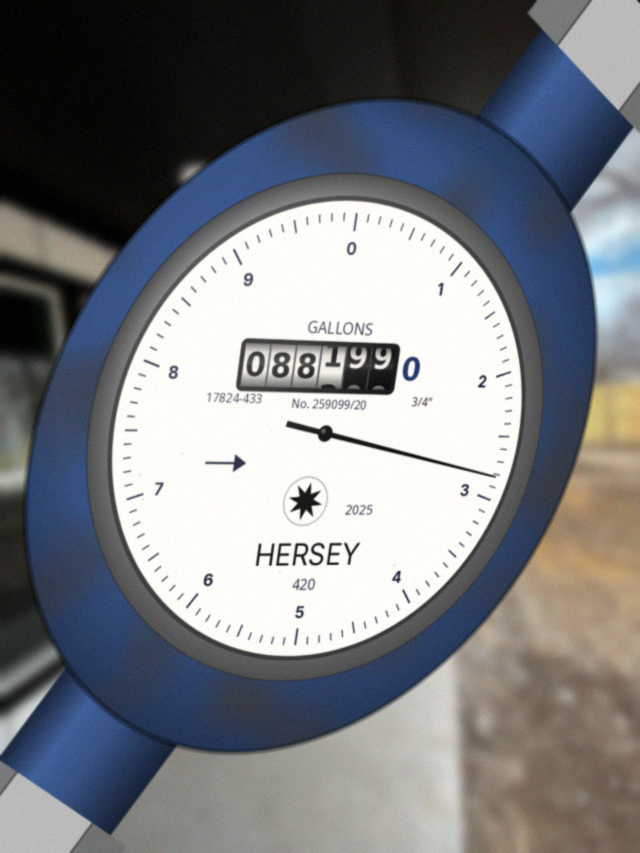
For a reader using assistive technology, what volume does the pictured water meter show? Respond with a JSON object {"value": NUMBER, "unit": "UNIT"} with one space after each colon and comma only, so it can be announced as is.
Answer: {"value": 881992.8, "unit": "gal"}
